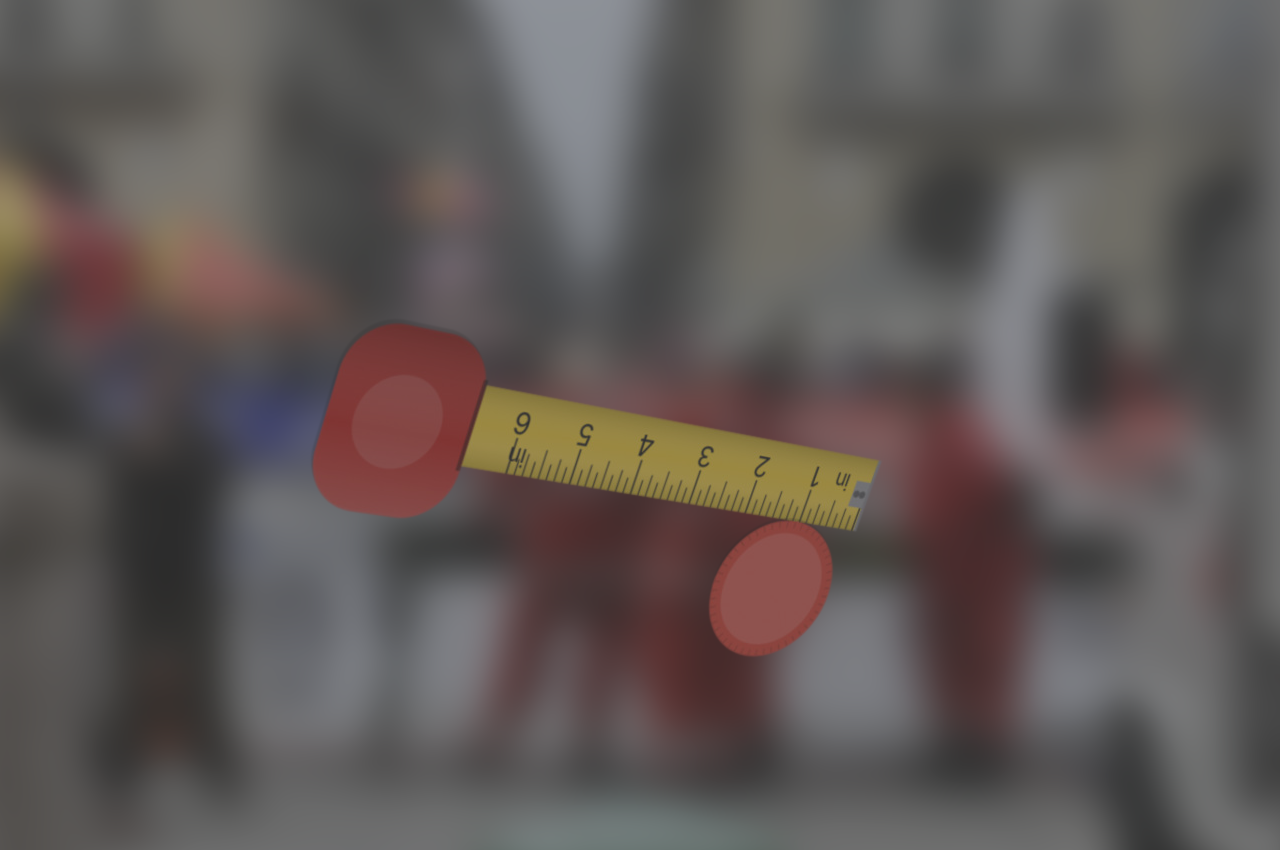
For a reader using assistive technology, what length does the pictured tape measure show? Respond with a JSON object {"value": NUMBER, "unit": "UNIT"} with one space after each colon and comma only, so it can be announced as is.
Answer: {"value": 2.125, "unit": "in"}
